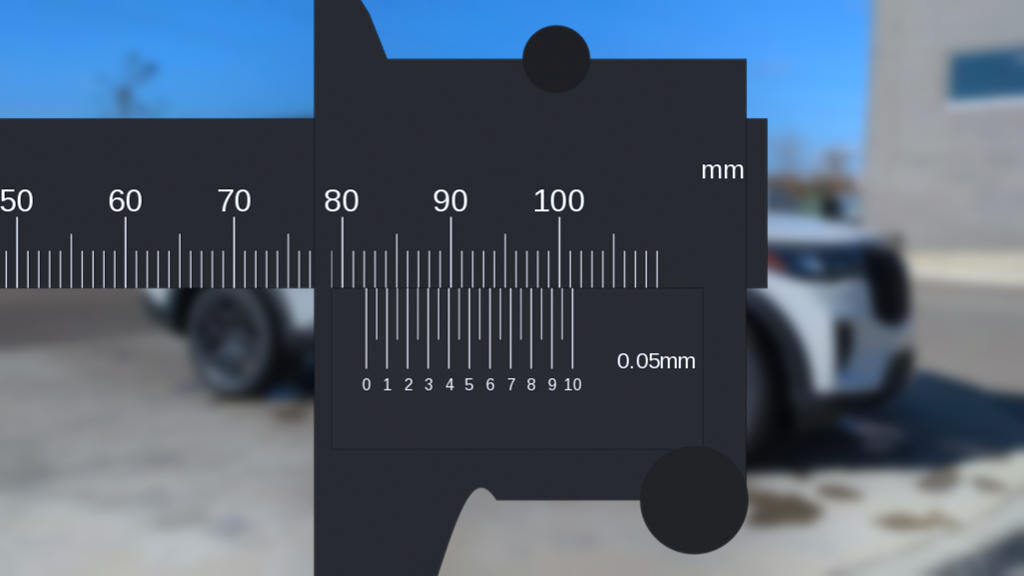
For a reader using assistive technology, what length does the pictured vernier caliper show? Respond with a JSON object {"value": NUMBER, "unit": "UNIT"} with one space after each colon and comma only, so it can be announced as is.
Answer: {"value": 82.2, "unit": "mm"}
